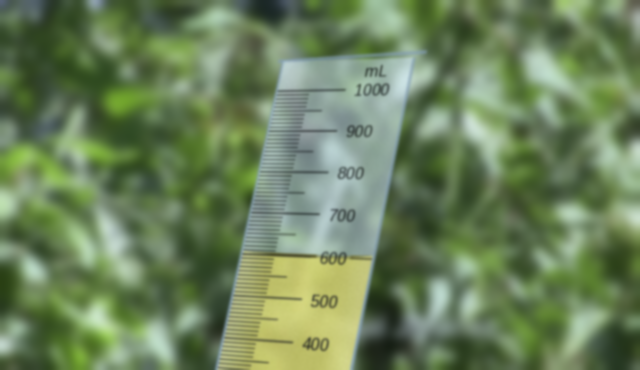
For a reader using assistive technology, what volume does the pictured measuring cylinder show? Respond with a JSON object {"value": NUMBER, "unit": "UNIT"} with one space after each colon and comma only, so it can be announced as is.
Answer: {"value": 600, "unit": "mL"}
